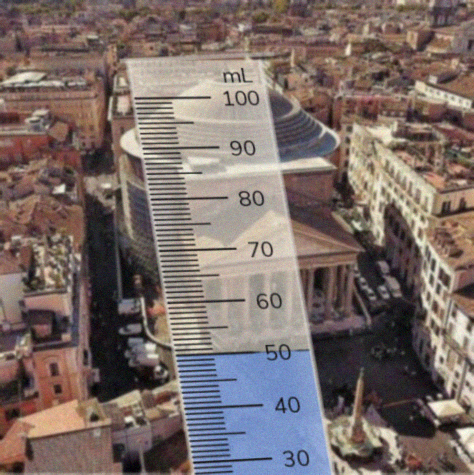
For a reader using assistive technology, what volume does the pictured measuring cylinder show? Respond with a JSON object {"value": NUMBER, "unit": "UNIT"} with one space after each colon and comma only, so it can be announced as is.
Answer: {"value": 50, "unit": "mL"}
